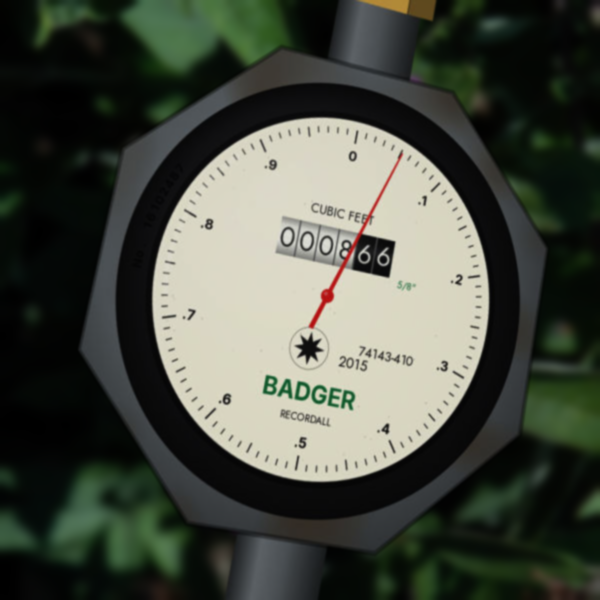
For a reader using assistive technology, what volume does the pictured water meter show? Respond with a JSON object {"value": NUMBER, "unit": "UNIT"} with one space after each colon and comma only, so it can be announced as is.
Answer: {"value": 866.05, "unit": "ft³"}
